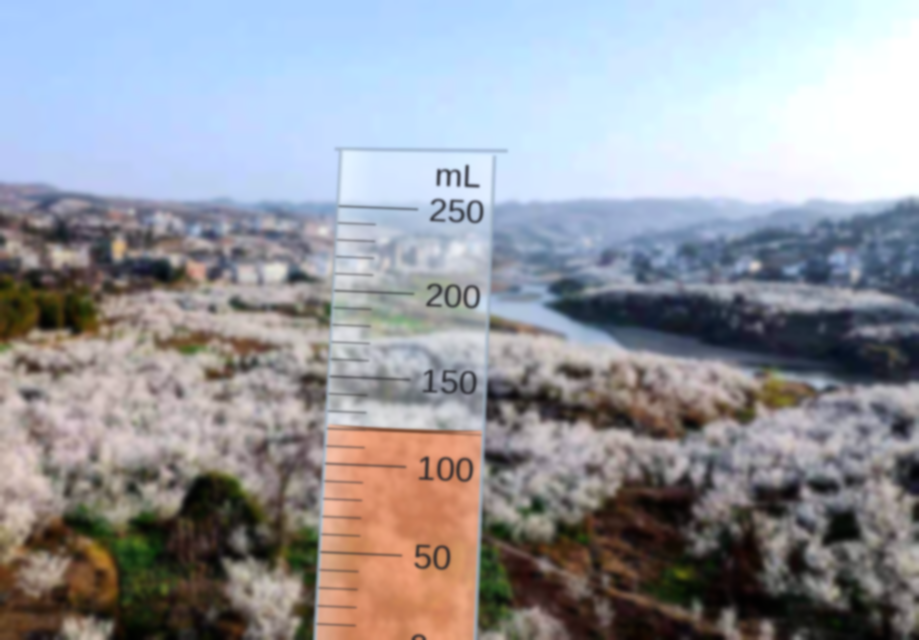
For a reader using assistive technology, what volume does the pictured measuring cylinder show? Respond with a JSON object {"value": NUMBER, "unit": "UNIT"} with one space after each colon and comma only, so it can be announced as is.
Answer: {"value": 120, "unit": "mL"}
